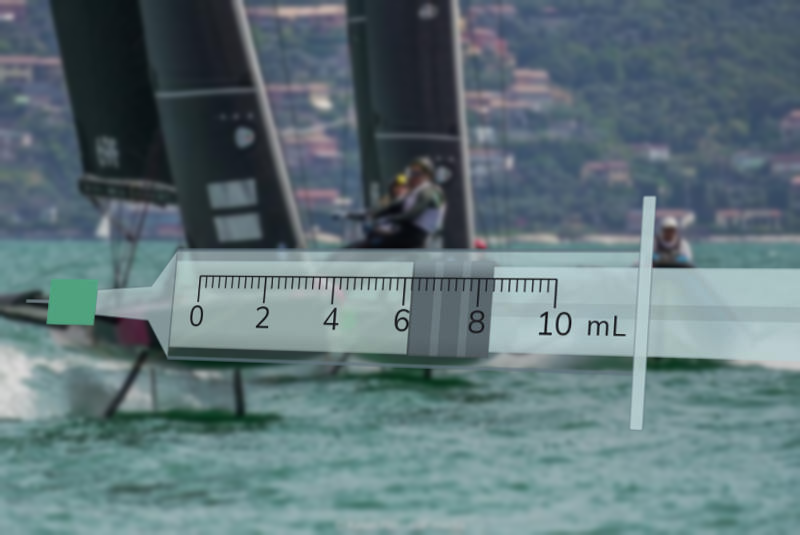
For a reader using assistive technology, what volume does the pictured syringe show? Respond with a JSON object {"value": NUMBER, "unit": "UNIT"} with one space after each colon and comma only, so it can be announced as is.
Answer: {"value": 6.2, "unit": "mL"}
